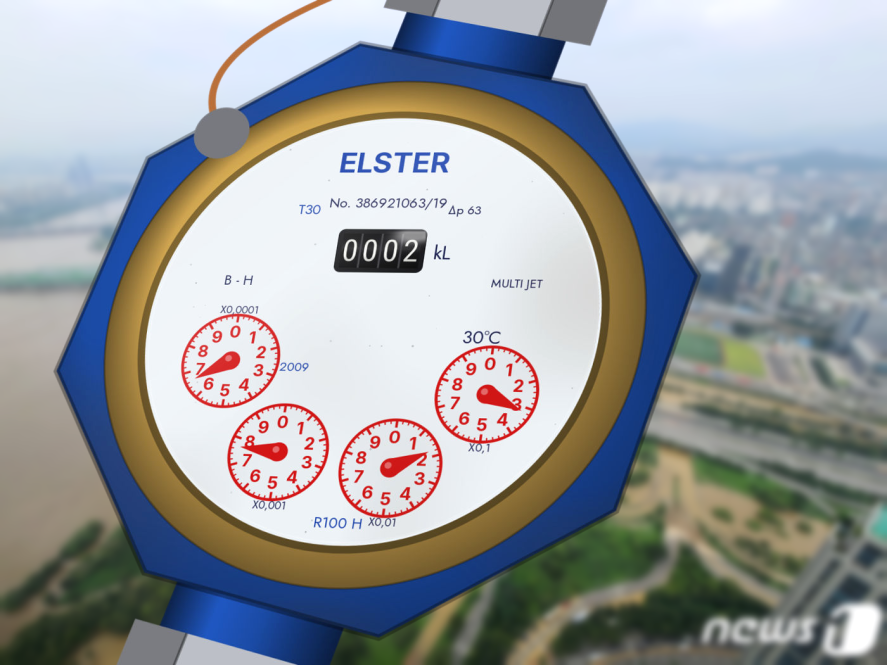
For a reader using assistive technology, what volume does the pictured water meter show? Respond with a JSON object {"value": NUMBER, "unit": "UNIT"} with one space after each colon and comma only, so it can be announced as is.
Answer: {"value": 2.3176, "unit": "kL"}
